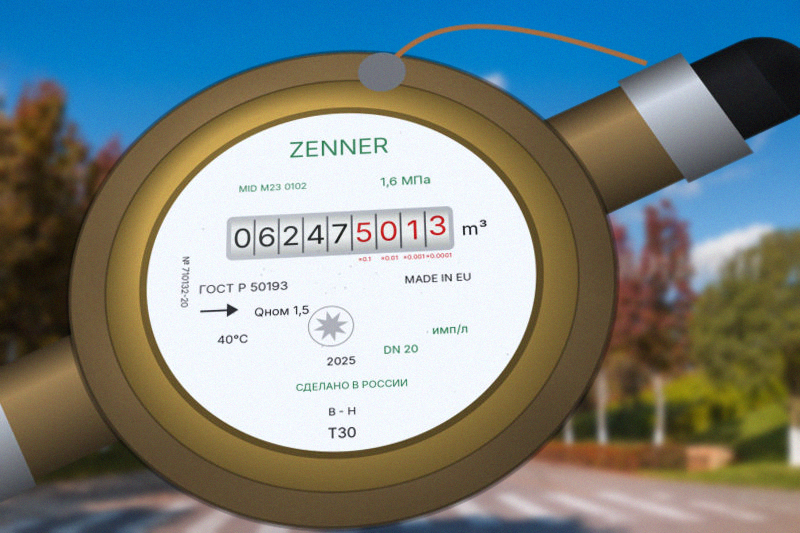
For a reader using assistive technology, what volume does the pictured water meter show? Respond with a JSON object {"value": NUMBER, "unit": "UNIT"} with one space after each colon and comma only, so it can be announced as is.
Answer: {"value": 6247.5013, "unit": "m³"}
